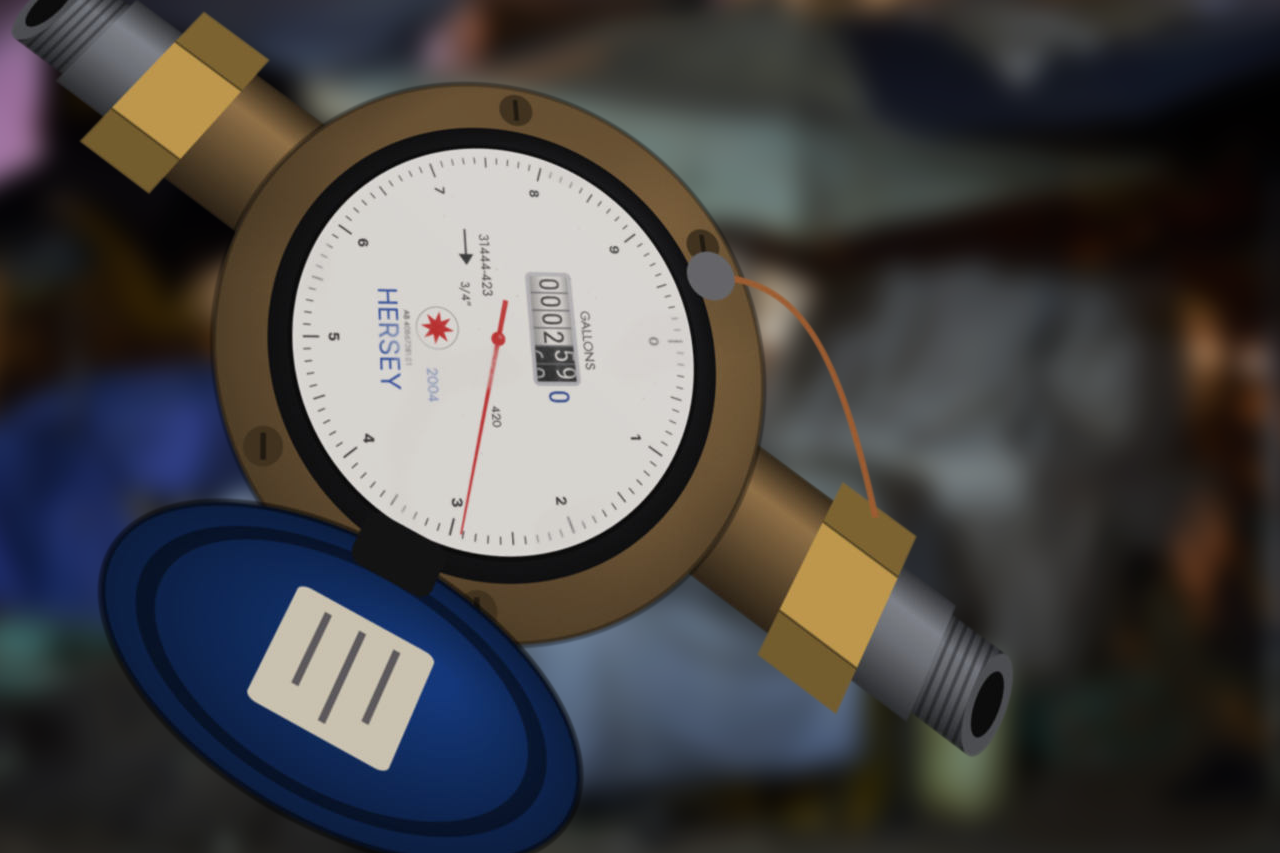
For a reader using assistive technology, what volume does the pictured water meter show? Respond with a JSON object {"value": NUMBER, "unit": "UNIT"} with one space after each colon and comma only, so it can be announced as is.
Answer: {"value": 2592.9, "unit": "gal"}
